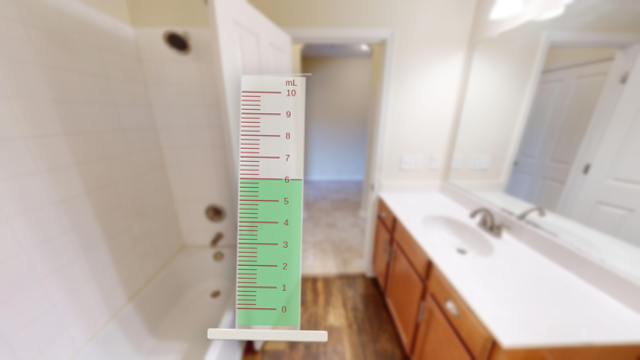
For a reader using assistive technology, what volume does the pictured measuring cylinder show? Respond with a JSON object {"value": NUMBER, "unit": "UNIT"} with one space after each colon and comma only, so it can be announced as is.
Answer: {"value": 6, "unit": "mL"}
